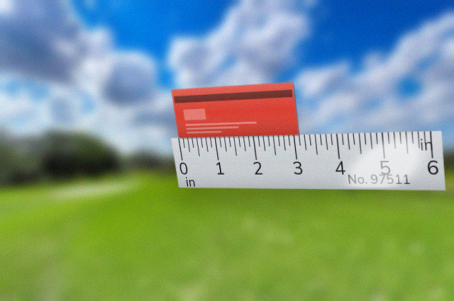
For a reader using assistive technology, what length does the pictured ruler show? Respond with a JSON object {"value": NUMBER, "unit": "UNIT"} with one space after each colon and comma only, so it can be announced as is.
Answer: {"value": 3.125, "unit": "in"}
